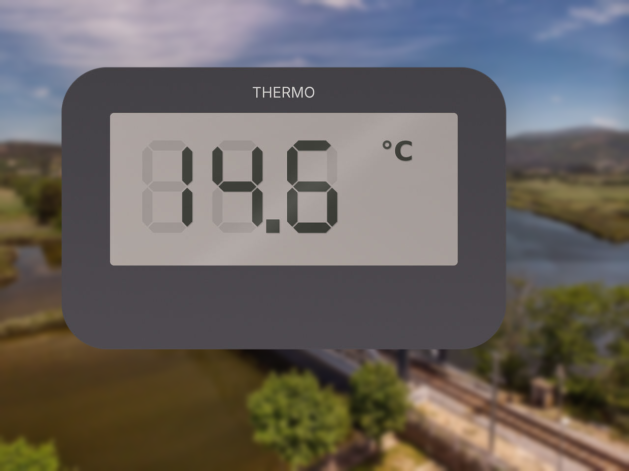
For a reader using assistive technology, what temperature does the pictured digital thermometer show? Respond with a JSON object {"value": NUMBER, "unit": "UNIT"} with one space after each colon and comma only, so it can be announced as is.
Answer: {"value": 14.6, "unit": "°C"}
